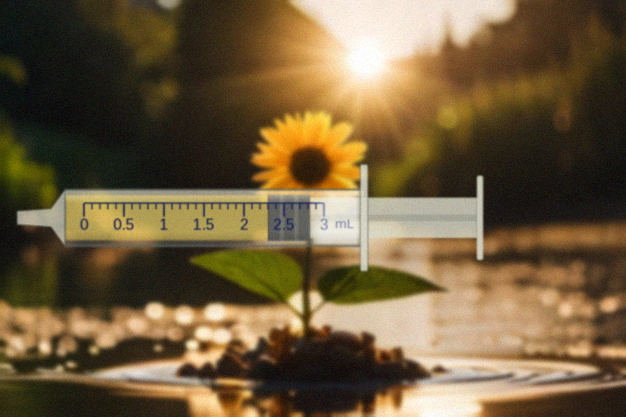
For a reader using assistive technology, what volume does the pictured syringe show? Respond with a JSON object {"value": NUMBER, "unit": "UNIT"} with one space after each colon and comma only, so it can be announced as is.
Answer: {"value": 2.3, "unit": "mL"}
